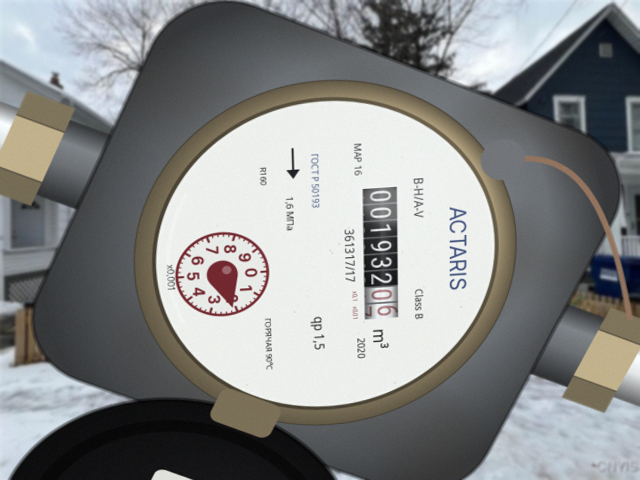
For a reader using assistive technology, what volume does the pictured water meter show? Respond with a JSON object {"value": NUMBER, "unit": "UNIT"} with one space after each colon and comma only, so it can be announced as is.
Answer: {"value": 1932.062, "unit": "m³"}
